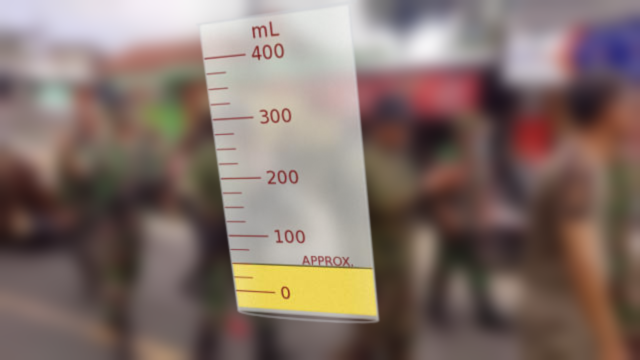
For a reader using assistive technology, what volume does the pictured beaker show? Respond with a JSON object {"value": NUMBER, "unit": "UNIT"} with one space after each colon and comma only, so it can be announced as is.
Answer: {"value": 50, "unit": "mL"}
